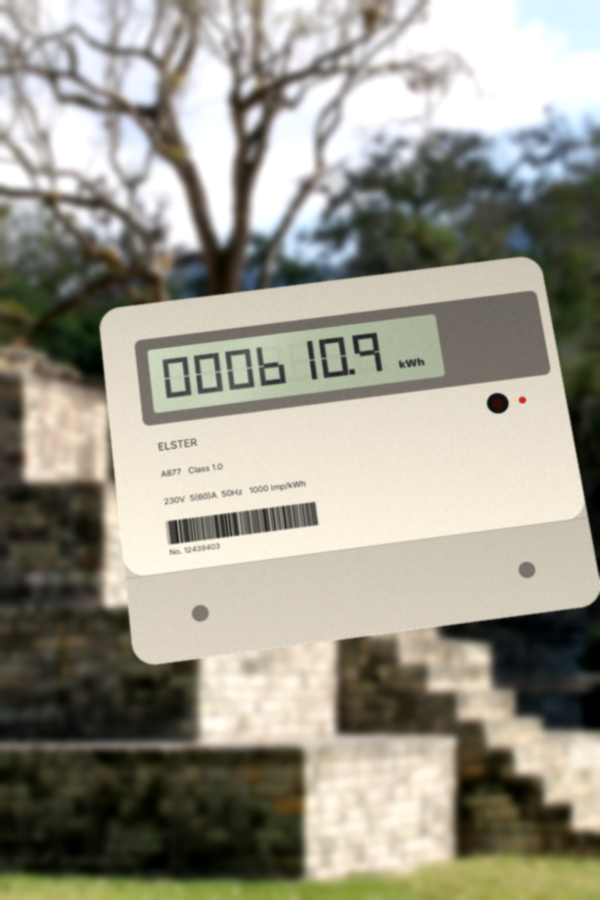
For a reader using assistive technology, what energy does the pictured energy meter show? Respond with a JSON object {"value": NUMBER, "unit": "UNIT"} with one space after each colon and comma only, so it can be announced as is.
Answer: {"value": 610.9, "unit": "kWh"}
